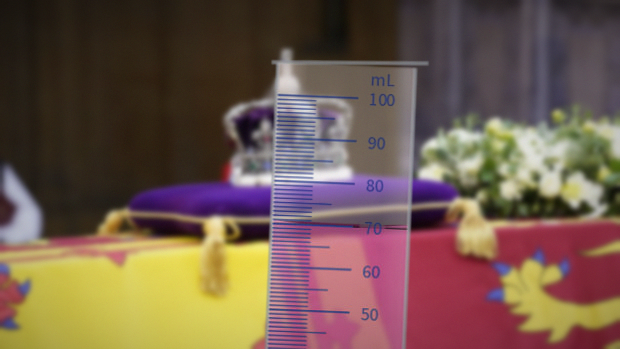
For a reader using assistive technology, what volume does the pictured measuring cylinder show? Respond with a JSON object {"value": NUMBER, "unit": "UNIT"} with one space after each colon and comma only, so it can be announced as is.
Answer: {"value": 70, "unit": "mL"}
